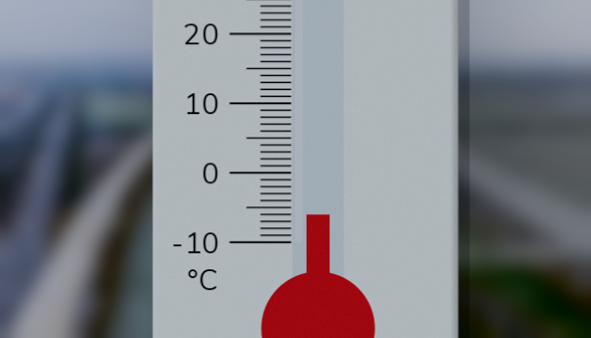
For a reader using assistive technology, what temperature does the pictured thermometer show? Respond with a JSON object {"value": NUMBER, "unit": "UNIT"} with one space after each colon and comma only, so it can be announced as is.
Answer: {"value": -6, "unit": "°C"}
